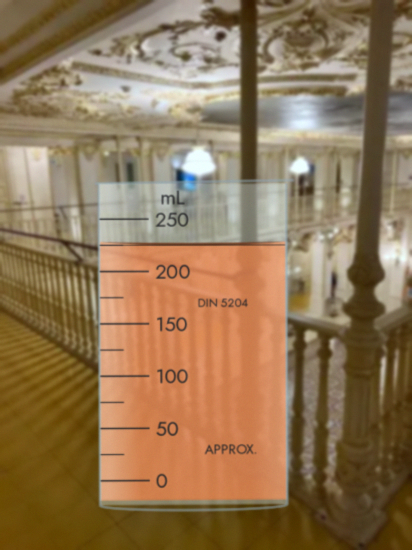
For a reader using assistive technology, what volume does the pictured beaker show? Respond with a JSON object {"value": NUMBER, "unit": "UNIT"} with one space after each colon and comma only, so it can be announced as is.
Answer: {"value": 225, "unit": "mL"}
